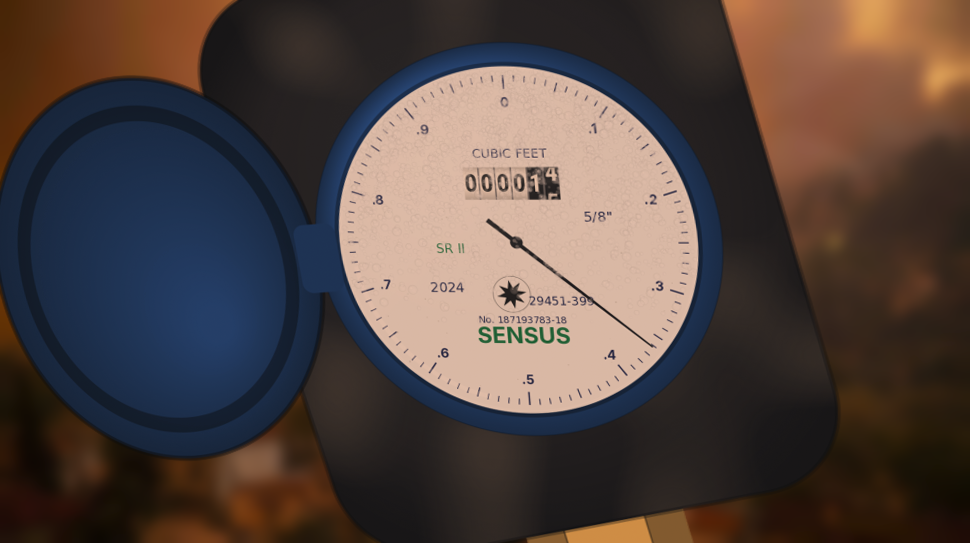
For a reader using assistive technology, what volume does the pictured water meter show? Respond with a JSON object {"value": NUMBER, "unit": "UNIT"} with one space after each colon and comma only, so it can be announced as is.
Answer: {"value": 14.36, "unit": "ft³"}
